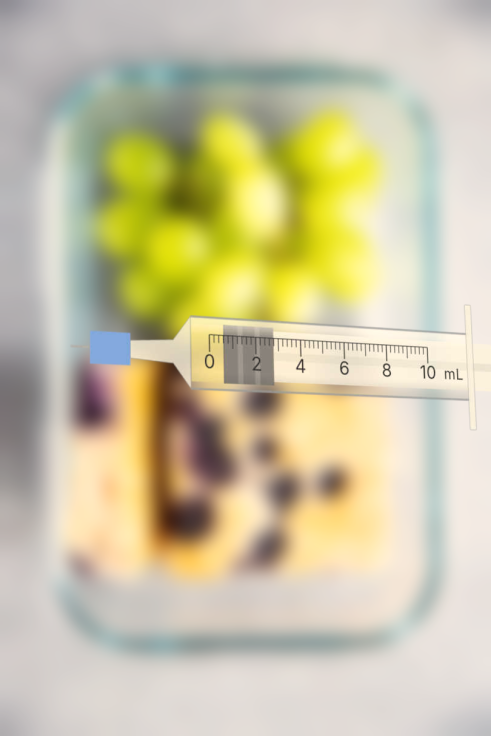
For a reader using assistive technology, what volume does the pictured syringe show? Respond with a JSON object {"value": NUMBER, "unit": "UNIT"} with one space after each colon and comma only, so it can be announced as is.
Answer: {"value": 0.6, "unit": "mL"}
